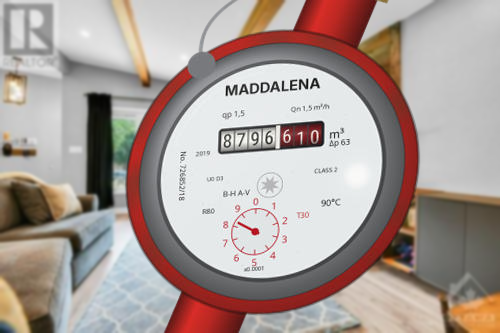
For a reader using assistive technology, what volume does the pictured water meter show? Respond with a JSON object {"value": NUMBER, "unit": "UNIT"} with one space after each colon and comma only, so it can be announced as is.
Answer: {"value": 8796.6098, "unit": "m³"}
